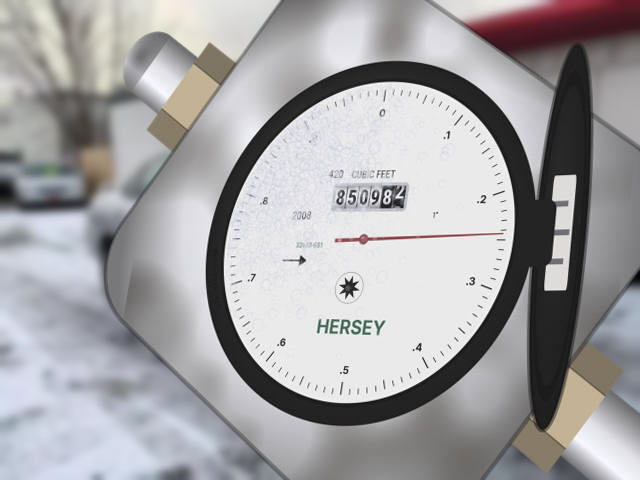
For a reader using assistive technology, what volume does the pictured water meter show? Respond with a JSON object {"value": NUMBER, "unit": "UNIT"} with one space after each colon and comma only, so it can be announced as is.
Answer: {"value": 850982.24, "unit": "ft³"}
